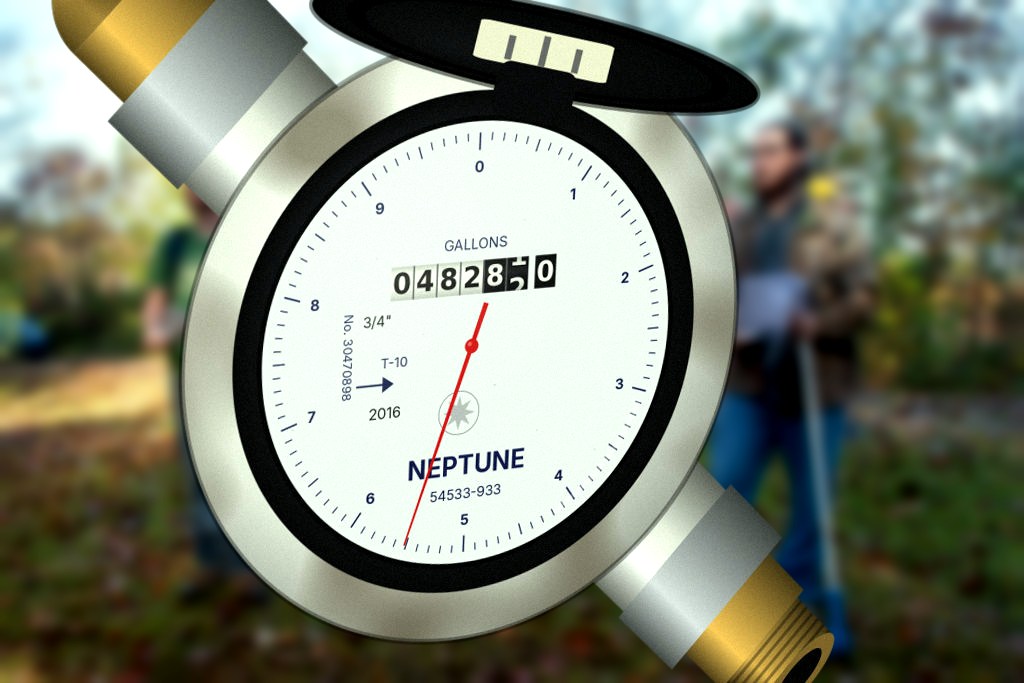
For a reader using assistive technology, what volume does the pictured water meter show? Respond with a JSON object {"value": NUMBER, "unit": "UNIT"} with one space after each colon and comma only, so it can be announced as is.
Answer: {"value": 482815.5, "unit": "gal"}
